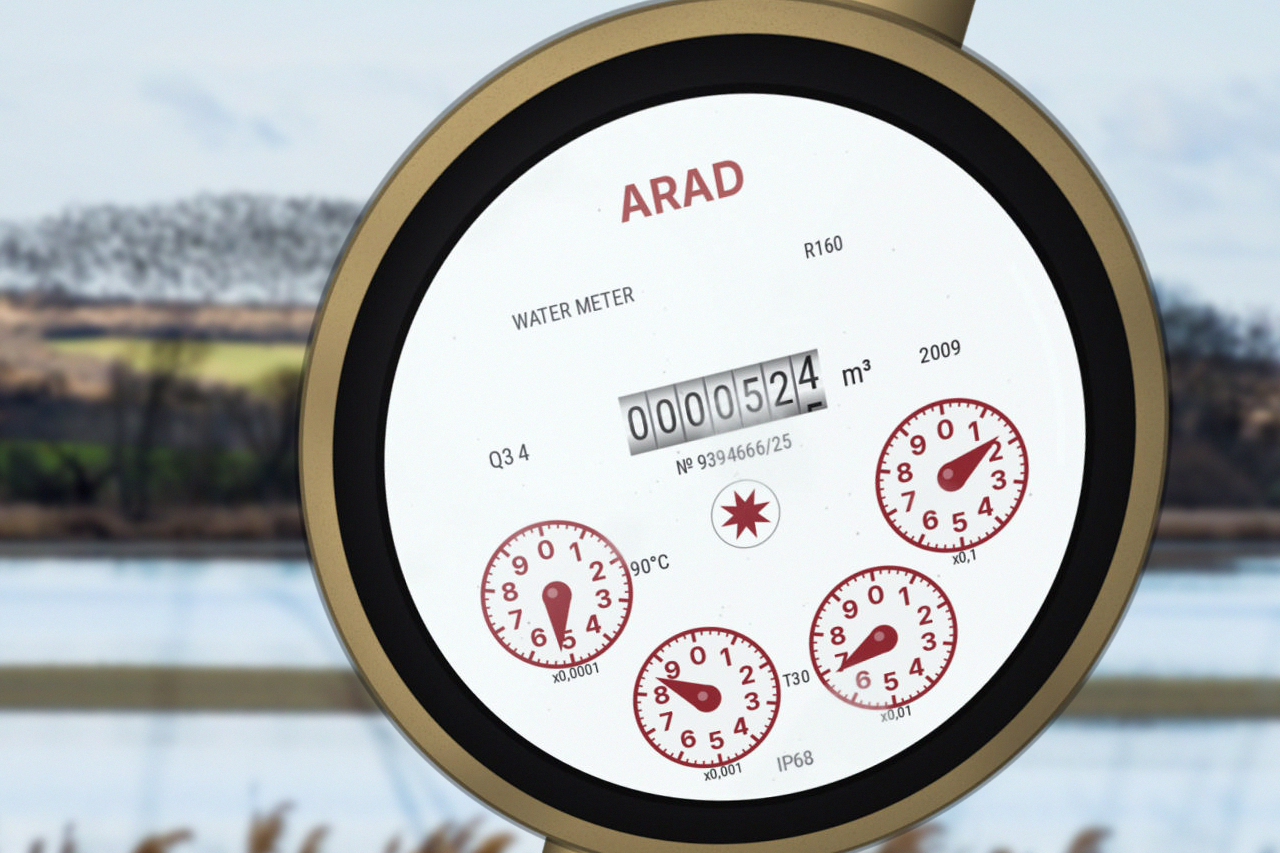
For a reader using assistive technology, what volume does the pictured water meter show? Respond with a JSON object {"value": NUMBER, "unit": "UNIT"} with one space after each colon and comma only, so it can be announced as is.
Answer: {"value": 524.1685, "unit": "m³"}
